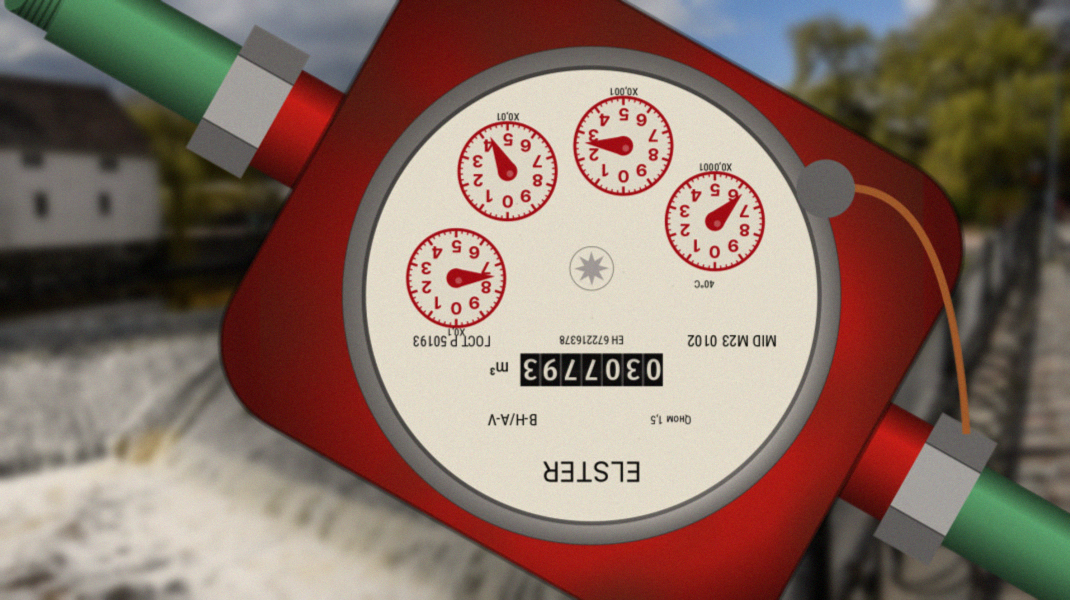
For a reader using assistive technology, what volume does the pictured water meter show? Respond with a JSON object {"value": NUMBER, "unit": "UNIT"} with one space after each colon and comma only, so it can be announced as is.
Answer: {"value": 307793.7426, "unit": "m³"}
